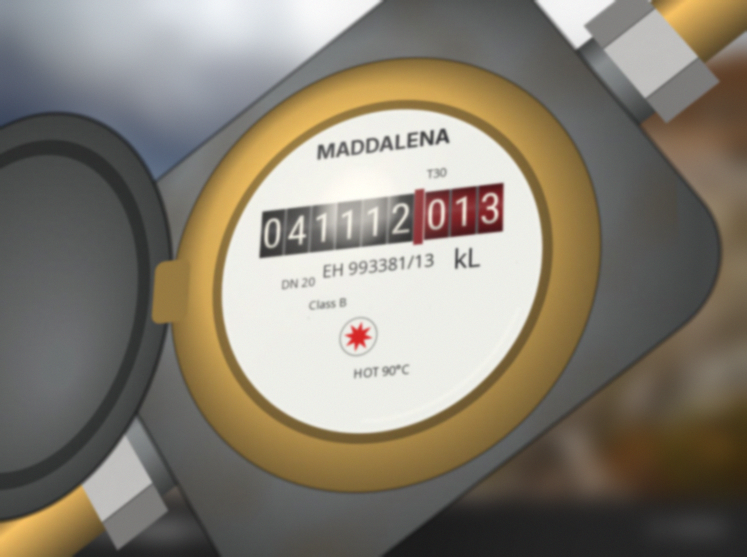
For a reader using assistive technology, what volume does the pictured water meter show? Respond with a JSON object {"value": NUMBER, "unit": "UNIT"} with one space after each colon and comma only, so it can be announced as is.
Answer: {"value": 41112.013, "unit": "kL"}
